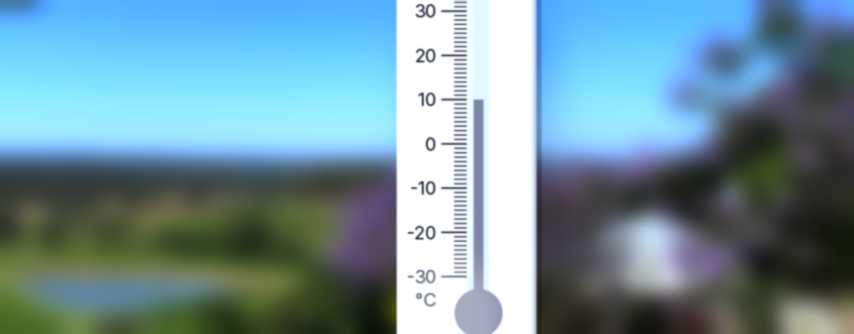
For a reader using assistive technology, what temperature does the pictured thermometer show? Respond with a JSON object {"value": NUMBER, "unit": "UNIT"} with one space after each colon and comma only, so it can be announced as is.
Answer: {"value": 10, "unit": "°C"}
